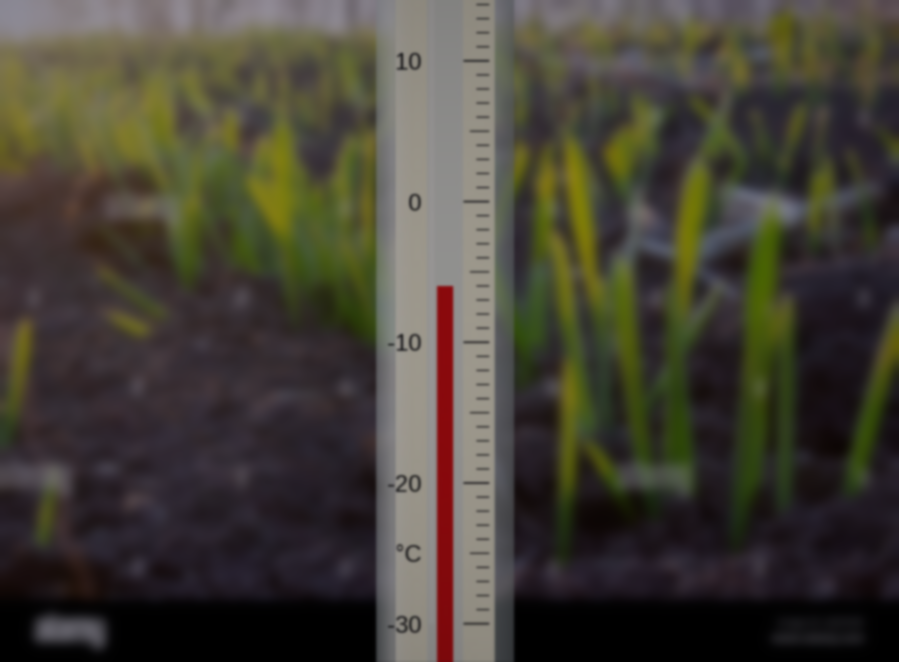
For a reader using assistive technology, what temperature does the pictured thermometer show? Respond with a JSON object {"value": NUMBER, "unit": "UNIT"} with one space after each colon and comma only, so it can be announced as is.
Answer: {"value": -6, "unit": "°C"}
